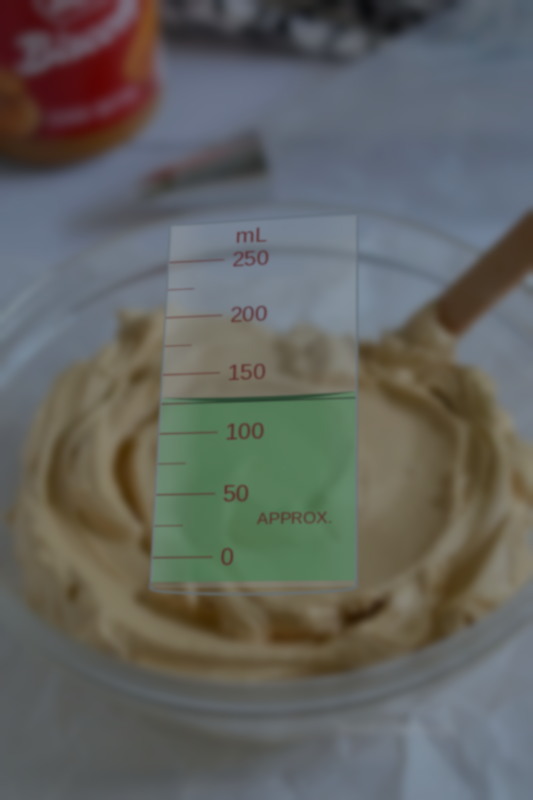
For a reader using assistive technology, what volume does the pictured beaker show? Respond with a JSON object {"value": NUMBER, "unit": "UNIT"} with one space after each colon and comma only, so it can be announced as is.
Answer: {"value": 125, "unit": "mL"}
